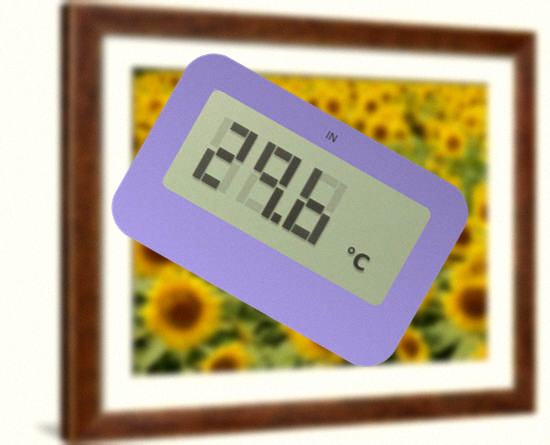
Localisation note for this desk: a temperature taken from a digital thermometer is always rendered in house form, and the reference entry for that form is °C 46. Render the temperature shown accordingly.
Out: °C 29.6
